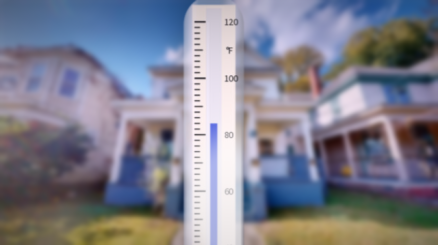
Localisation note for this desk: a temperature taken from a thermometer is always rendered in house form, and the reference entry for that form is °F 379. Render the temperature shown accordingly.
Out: °F 84
